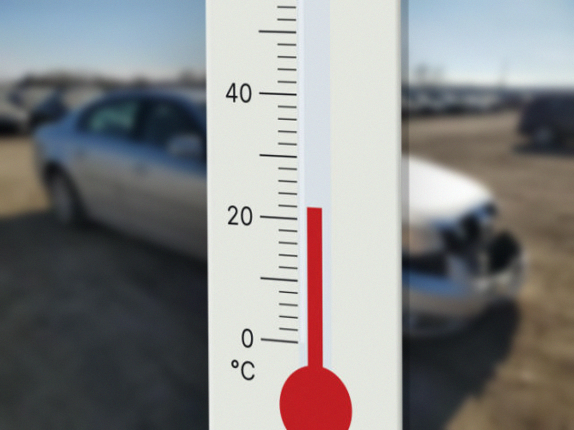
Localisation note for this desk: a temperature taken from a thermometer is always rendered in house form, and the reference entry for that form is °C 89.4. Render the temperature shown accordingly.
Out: °C 22
